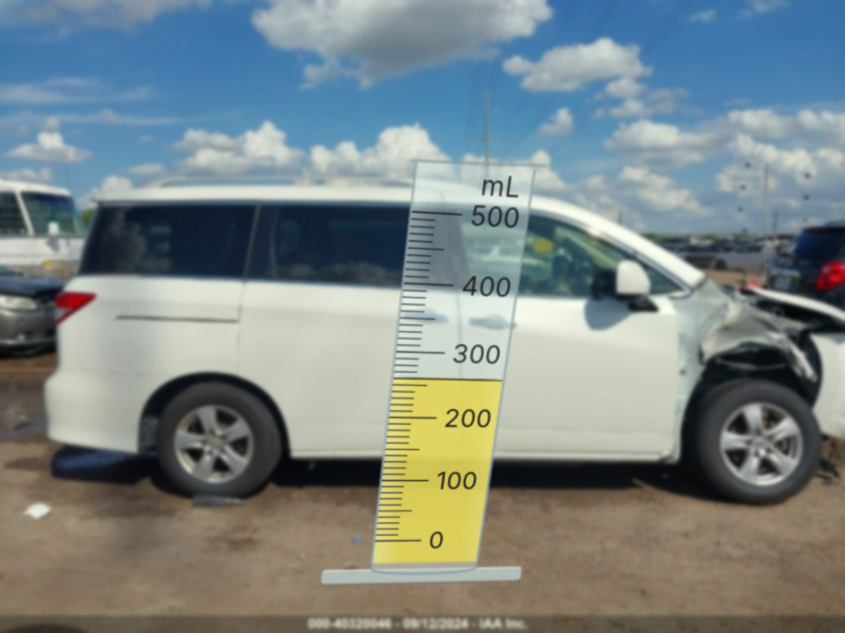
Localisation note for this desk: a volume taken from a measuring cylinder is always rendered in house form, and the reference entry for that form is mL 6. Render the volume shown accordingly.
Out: mL 260
